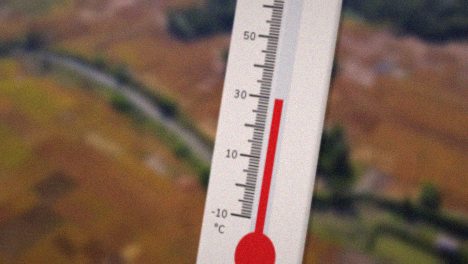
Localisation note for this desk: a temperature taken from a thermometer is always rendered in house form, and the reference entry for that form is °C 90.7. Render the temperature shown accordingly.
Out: °C 30
